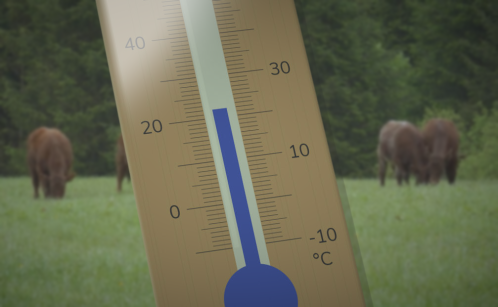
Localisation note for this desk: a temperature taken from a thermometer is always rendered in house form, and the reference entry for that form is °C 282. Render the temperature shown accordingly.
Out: °C 22
